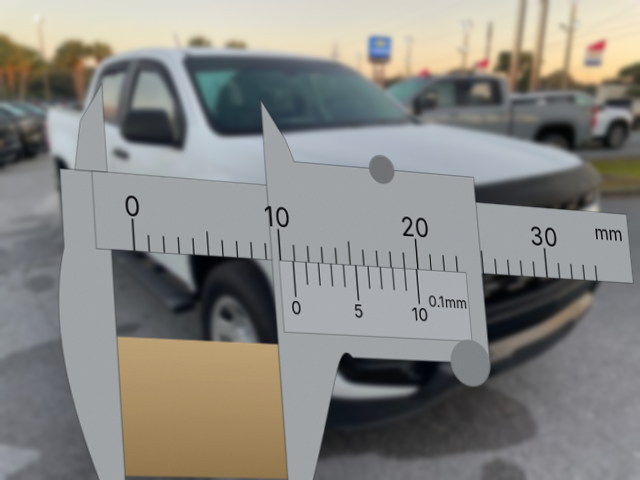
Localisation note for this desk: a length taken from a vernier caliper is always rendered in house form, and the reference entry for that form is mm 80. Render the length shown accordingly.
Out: mm 10.9
